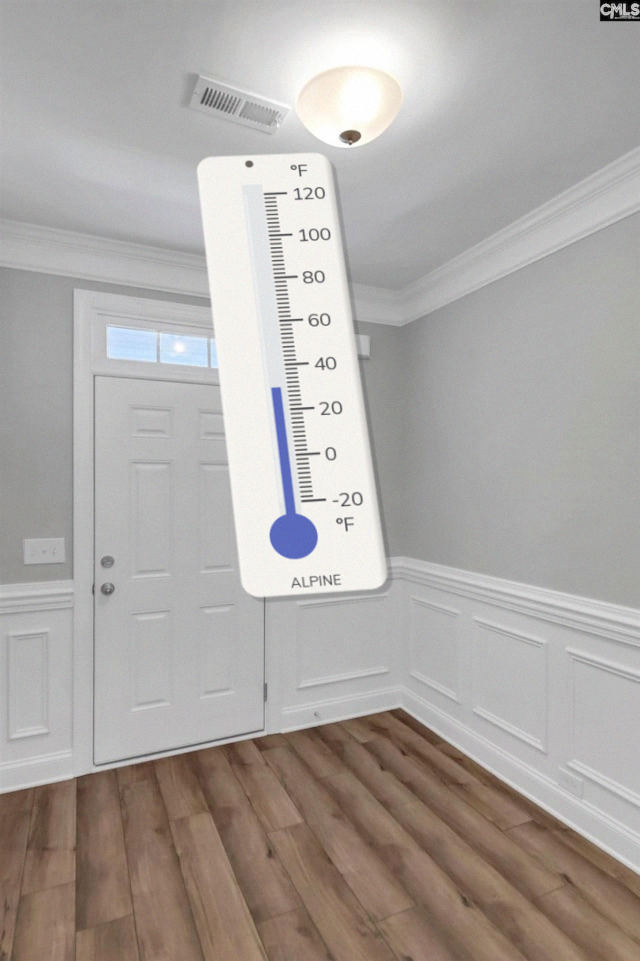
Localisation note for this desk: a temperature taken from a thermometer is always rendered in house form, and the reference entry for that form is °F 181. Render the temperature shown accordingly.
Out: °F 30
